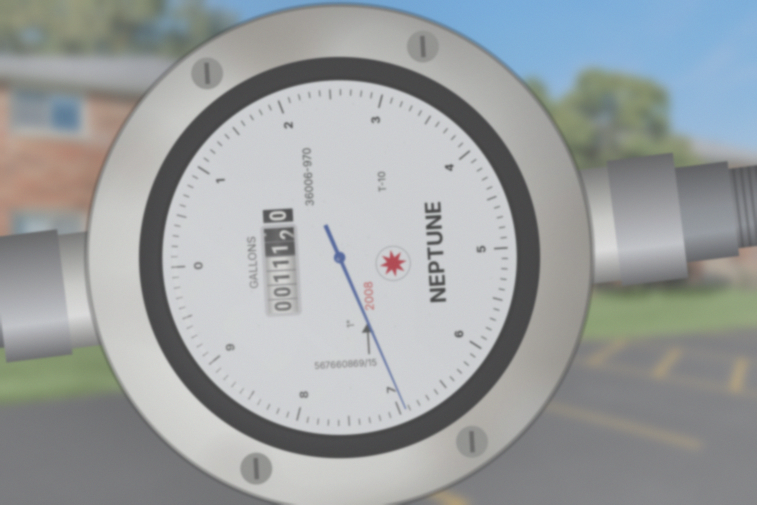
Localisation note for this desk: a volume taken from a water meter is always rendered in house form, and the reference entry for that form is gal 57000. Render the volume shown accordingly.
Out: gal 11116.9
